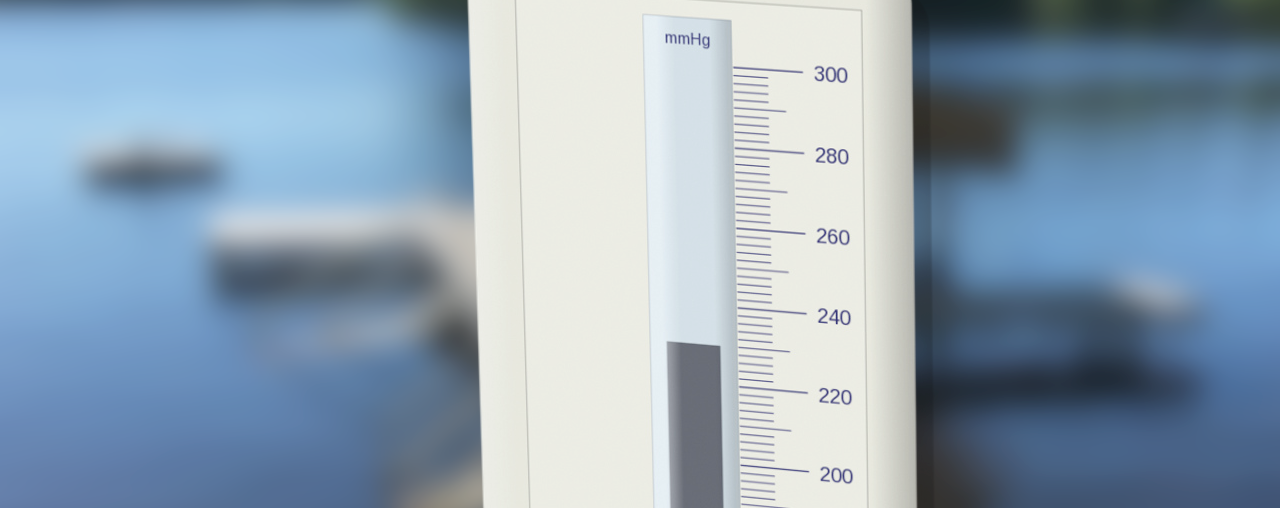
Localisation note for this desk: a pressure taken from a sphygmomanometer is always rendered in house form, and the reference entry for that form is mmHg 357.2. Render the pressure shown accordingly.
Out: mmHg 230
